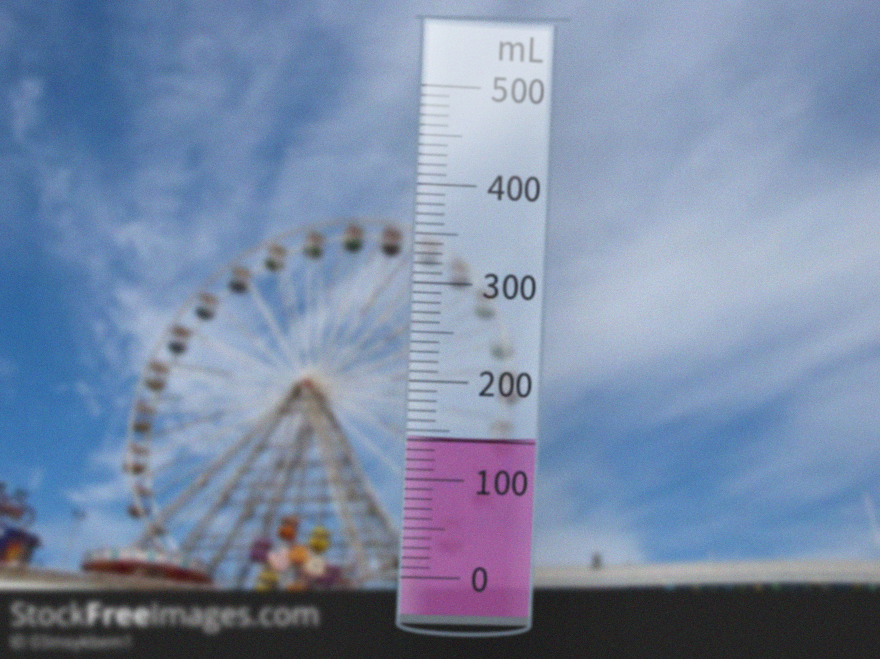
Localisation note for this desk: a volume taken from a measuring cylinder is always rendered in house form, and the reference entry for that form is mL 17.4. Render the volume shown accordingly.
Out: mL 140
